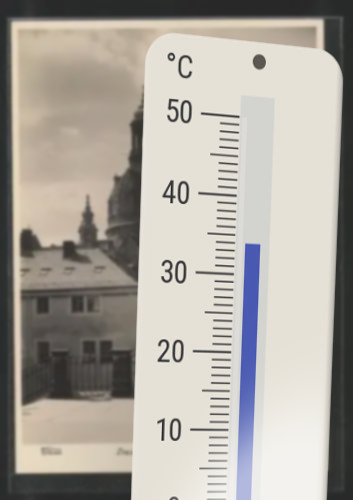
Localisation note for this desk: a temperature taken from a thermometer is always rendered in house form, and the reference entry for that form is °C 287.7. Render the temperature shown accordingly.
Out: °C 34
